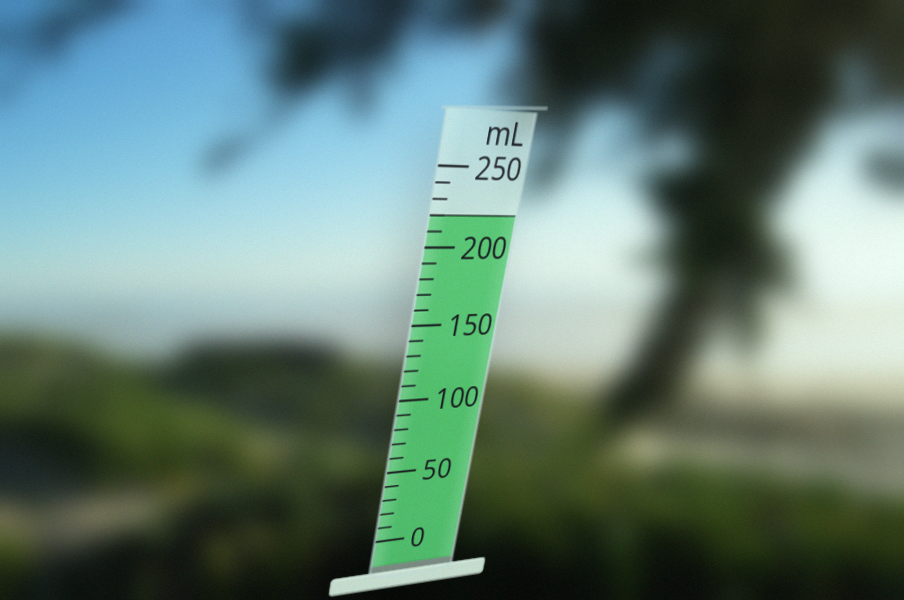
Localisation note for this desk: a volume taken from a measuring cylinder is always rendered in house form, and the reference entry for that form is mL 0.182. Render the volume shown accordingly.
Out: mL 220
